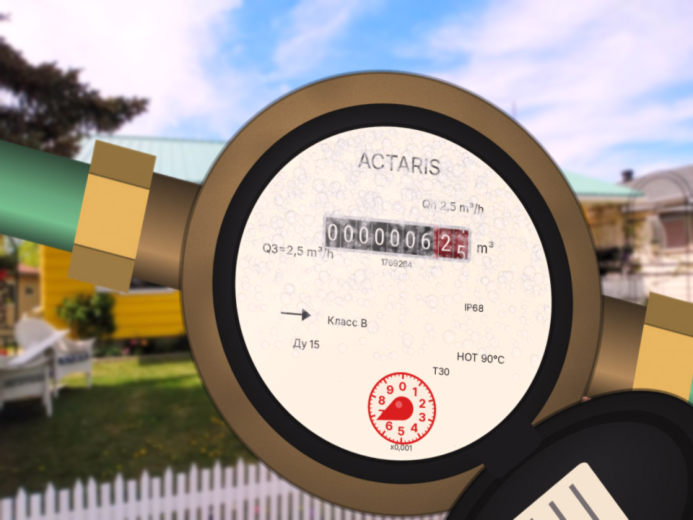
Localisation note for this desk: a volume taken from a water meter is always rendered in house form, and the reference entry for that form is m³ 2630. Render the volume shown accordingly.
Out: m³ 6.246
